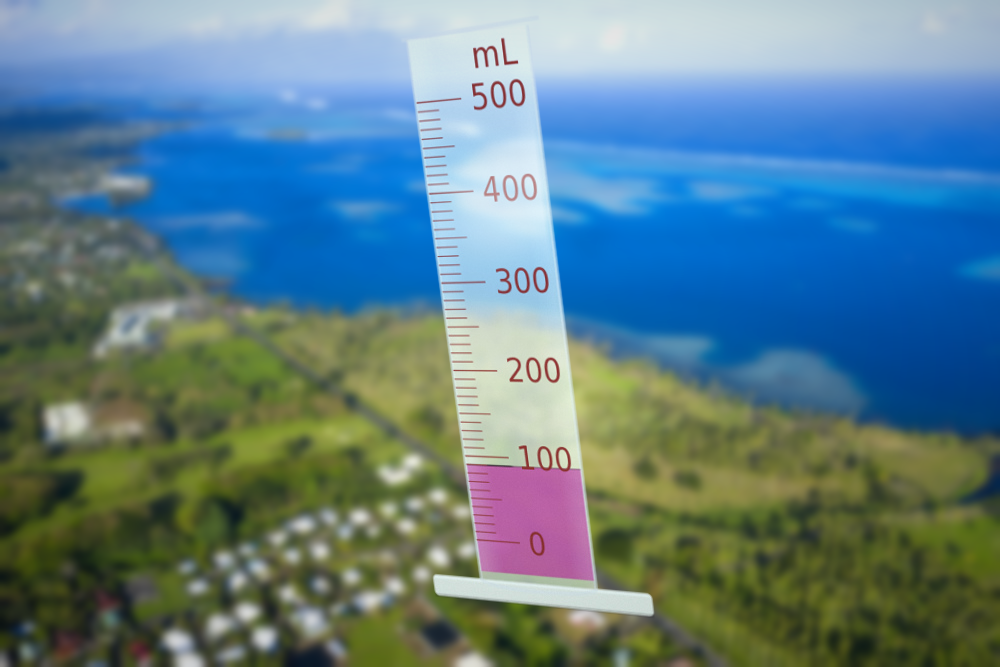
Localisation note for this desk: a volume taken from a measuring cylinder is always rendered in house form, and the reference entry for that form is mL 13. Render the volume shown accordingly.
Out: mL 90
